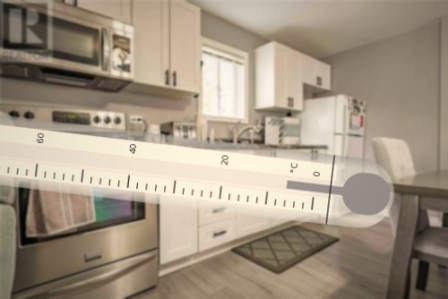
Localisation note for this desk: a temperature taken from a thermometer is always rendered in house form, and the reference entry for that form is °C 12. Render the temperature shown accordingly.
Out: °C 6
